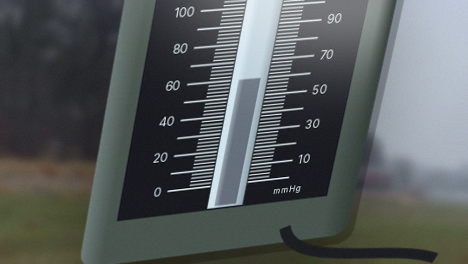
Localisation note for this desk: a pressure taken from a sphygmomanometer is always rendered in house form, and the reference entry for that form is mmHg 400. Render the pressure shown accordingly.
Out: mmHg 60
